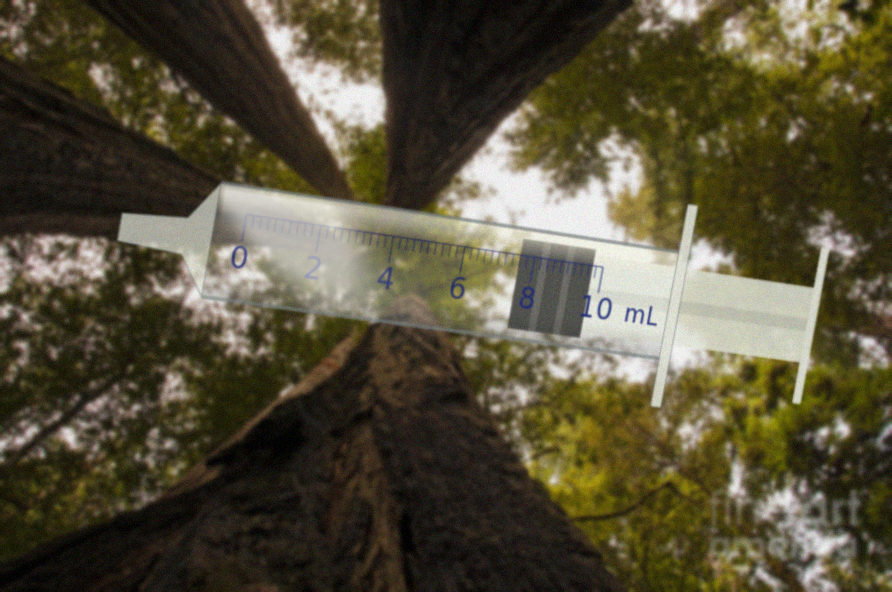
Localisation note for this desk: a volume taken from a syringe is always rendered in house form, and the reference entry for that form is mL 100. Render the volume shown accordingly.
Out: mL 7.6
